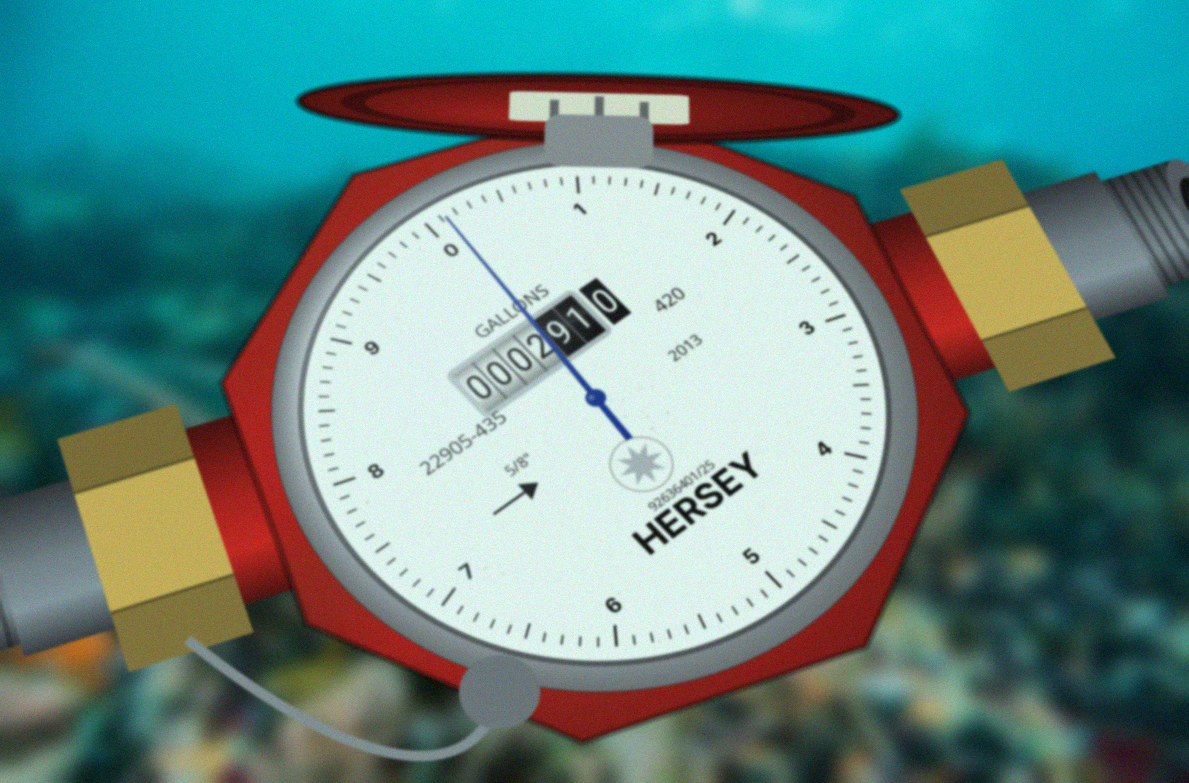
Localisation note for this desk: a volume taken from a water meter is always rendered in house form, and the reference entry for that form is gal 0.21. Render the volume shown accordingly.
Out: gal 2910.1
